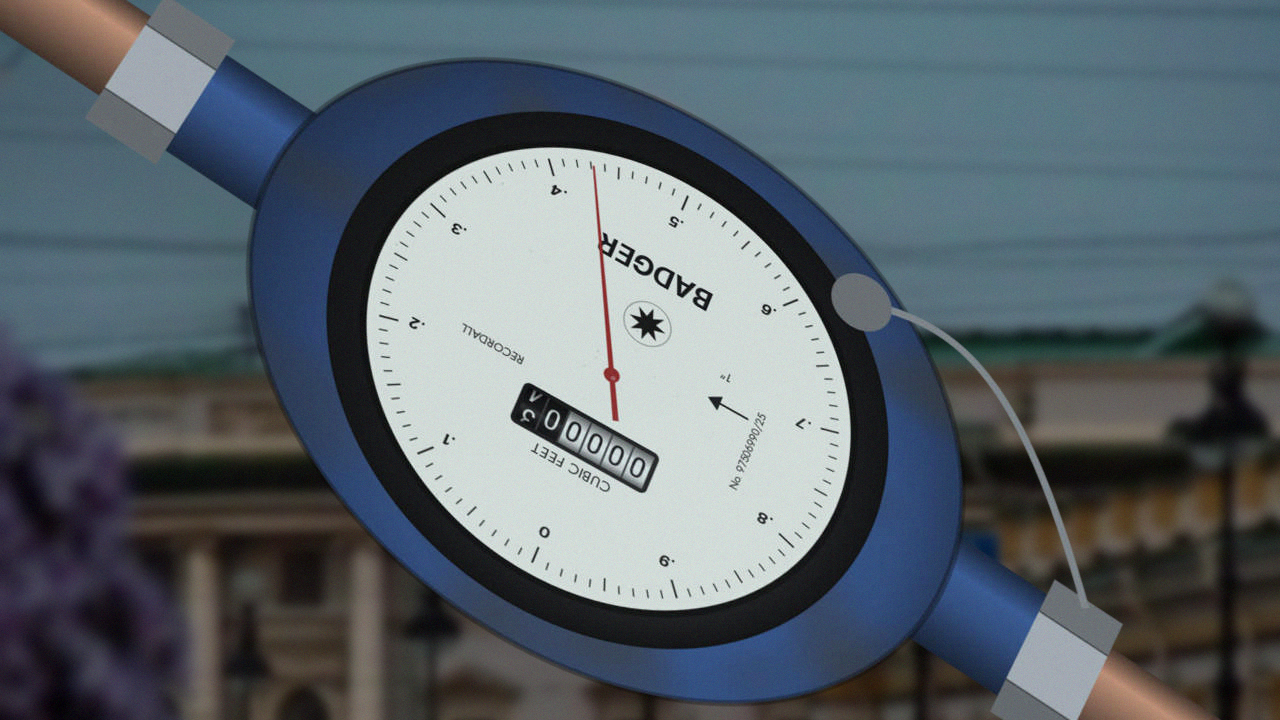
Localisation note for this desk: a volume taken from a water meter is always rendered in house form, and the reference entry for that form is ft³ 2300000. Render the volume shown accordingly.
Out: ft³ 3.43
